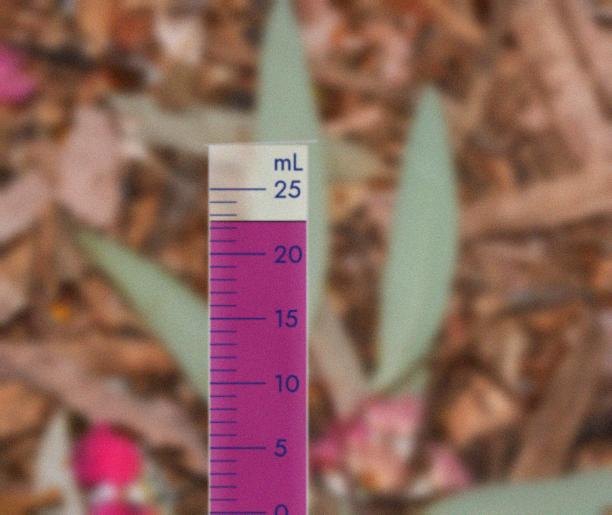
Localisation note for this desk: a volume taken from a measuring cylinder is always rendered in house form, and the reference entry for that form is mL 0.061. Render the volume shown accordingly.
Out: mL 22.5
